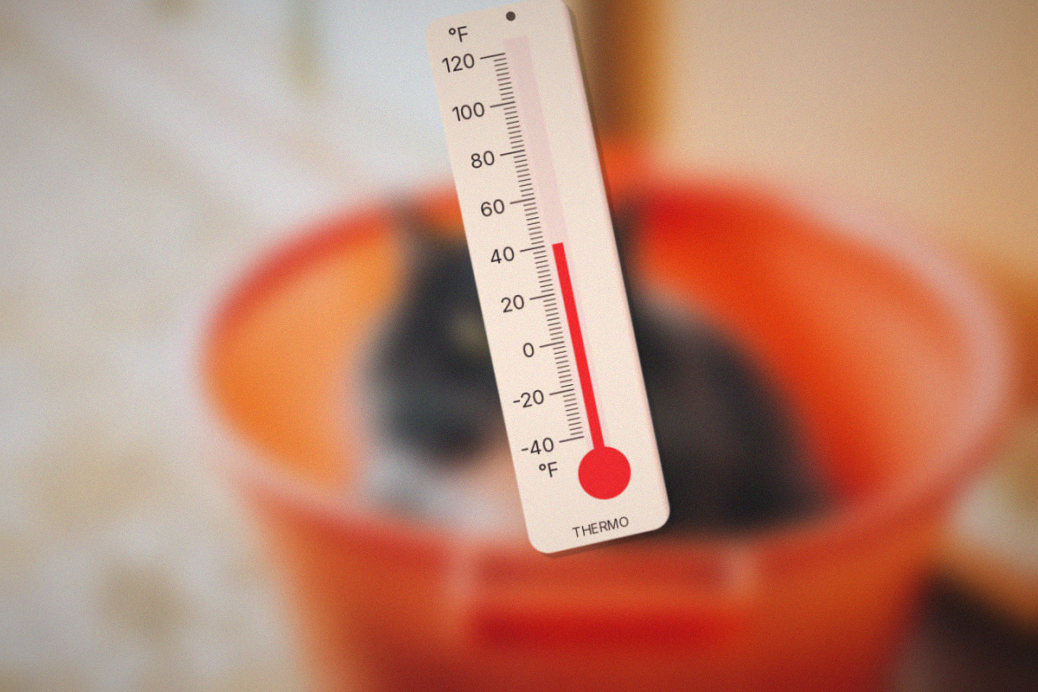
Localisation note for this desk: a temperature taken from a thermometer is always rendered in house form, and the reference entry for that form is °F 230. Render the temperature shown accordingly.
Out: °F 40
